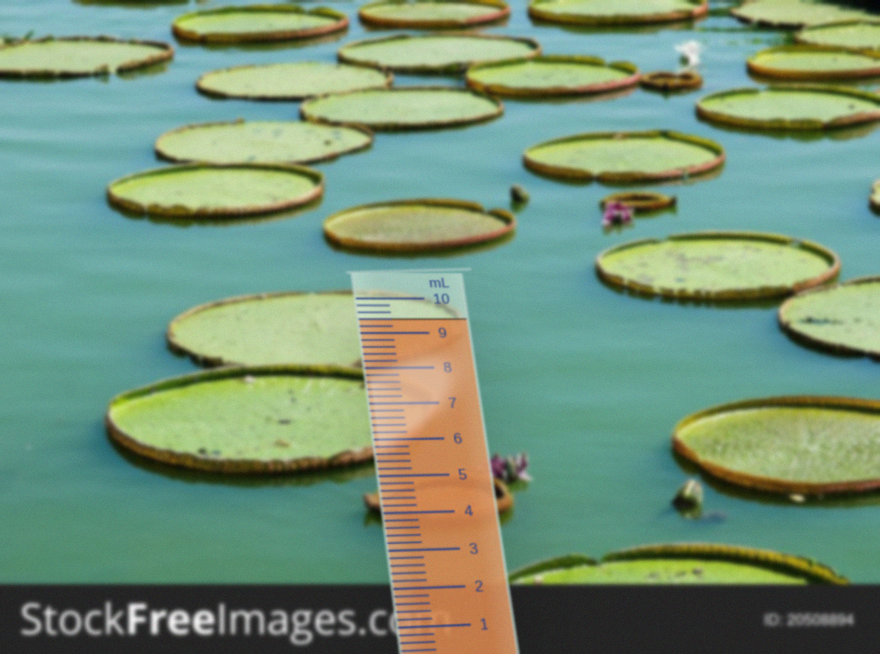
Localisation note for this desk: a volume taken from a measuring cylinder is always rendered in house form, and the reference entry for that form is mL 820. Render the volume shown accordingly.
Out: mL 9.4
